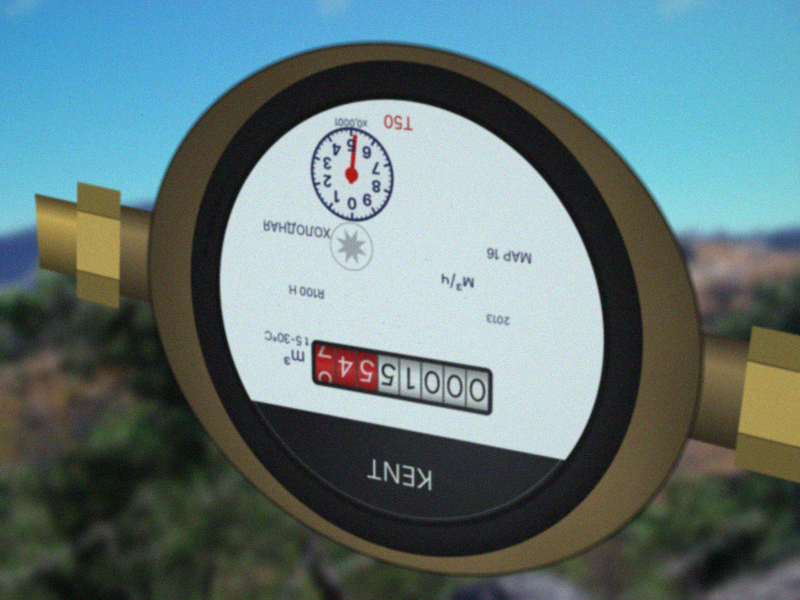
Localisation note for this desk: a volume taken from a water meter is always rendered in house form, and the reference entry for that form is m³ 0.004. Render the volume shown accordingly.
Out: m³ 15.5465
